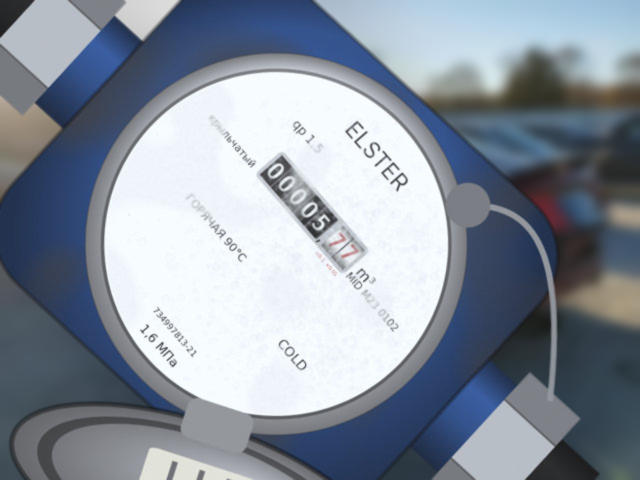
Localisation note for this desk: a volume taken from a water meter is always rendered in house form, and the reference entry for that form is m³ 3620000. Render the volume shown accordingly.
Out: m³ 5.77
